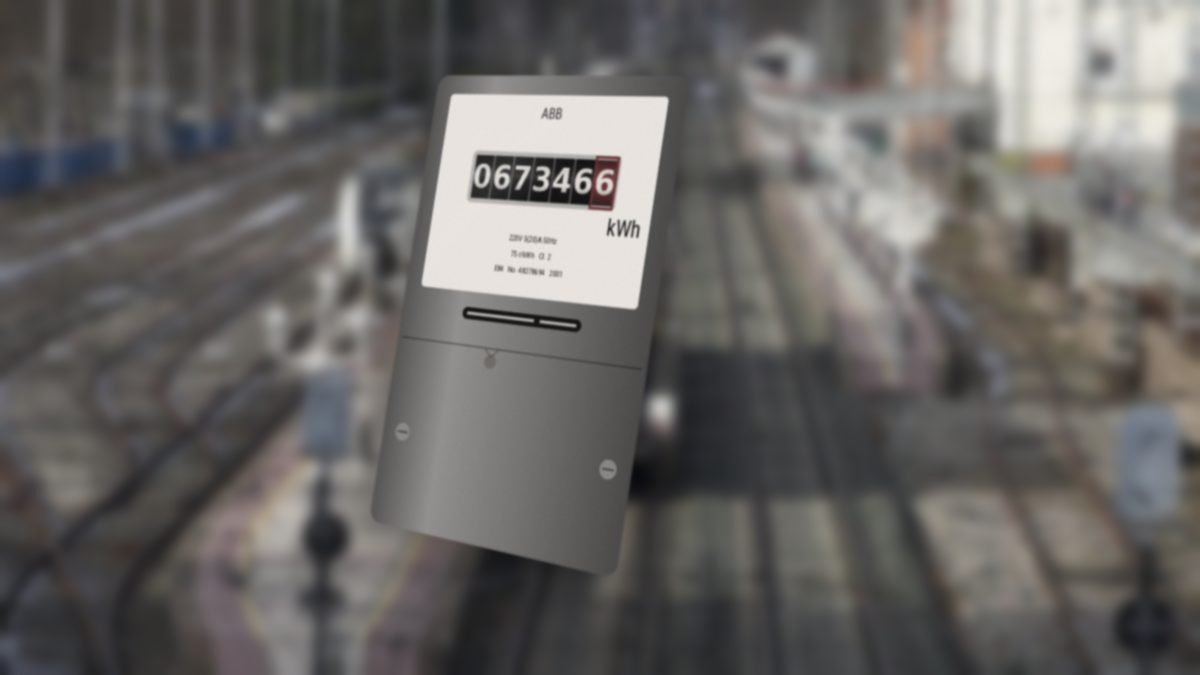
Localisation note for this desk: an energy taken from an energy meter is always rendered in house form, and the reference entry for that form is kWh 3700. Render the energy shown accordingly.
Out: kWh 67346.6
